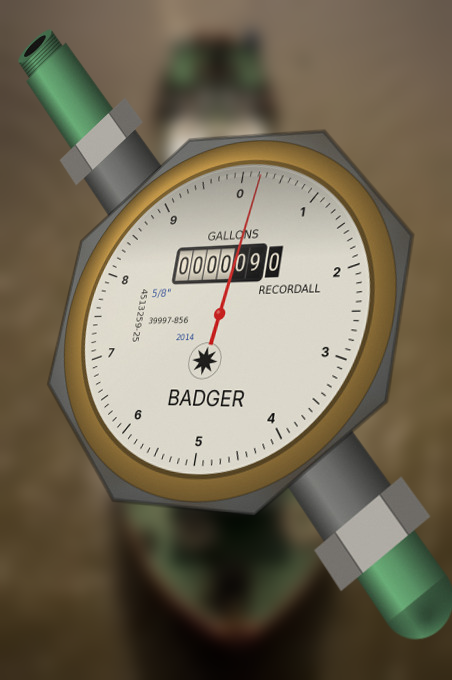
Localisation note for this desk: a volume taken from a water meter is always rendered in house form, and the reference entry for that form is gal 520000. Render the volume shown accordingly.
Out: gal 90.2
